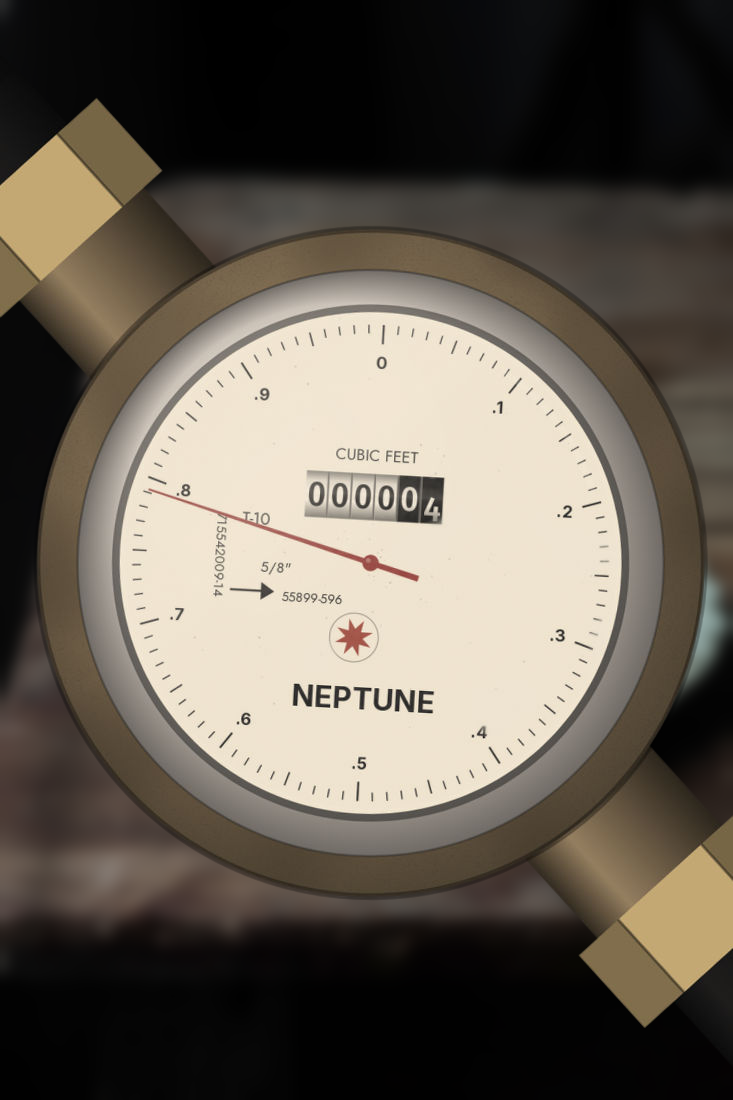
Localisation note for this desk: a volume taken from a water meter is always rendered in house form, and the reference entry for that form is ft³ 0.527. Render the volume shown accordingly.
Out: ft³ 3.79
